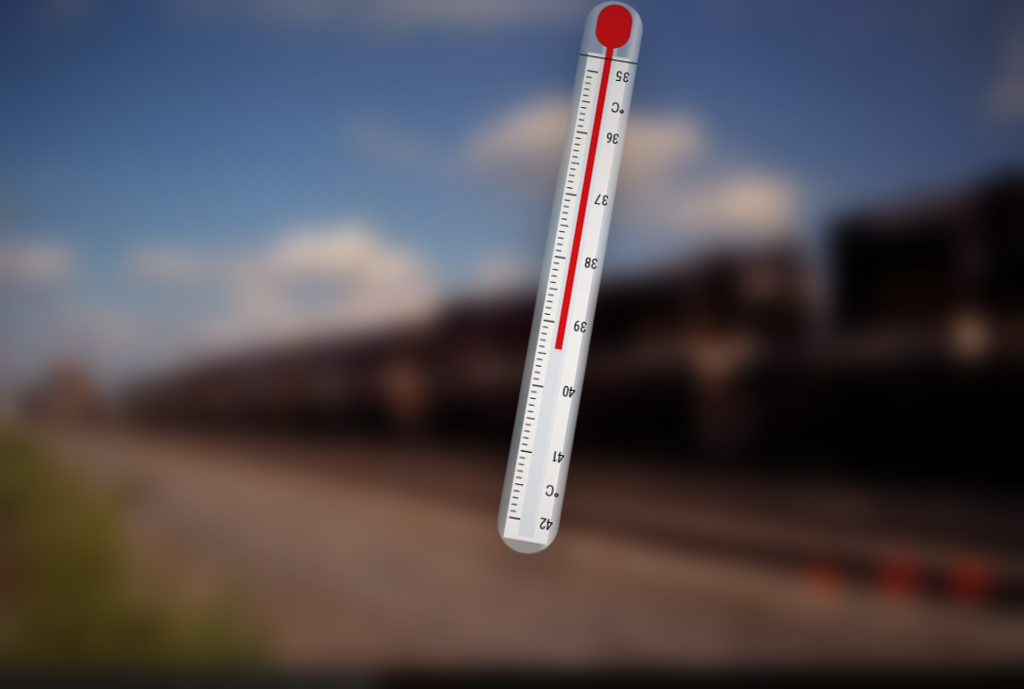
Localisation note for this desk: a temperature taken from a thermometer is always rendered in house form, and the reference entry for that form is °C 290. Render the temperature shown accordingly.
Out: °C 39.4
